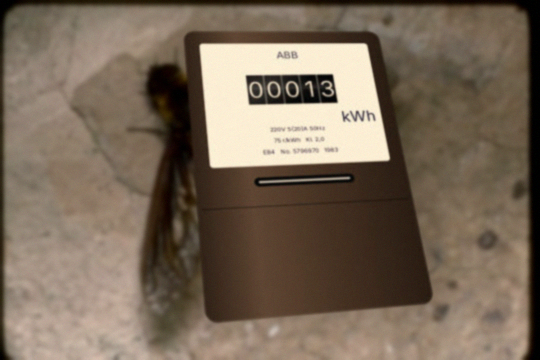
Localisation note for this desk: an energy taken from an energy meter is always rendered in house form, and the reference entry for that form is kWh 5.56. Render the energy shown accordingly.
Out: kWh 13
